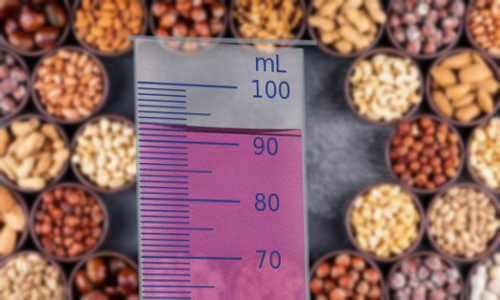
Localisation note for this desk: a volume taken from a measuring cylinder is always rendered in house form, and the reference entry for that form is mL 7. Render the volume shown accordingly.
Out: mL 92
